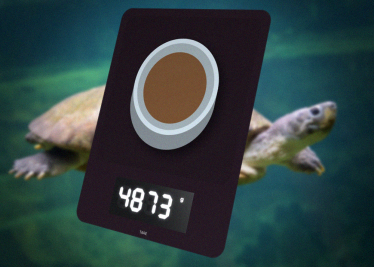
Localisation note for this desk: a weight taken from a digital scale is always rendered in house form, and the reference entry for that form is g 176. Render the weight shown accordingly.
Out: g 4873
